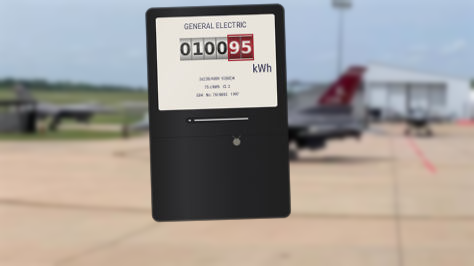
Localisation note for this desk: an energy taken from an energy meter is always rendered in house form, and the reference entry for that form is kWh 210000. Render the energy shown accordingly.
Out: kWh 100.95
